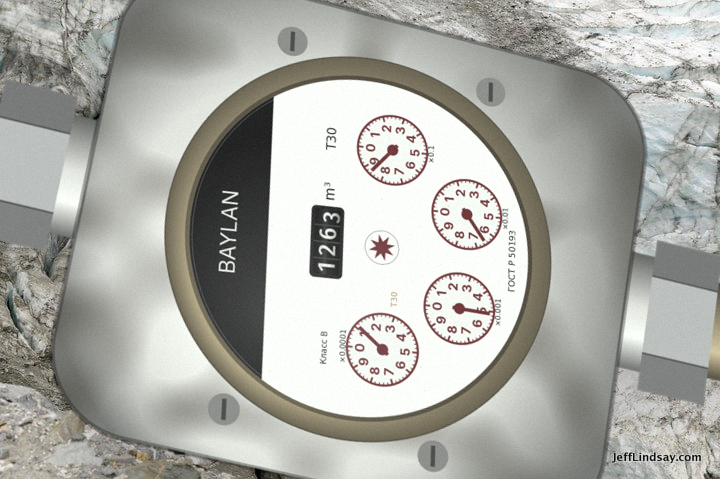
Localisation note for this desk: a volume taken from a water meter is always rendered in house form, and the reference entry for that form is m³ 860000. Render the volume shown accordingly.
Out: m³ 1262.8651
